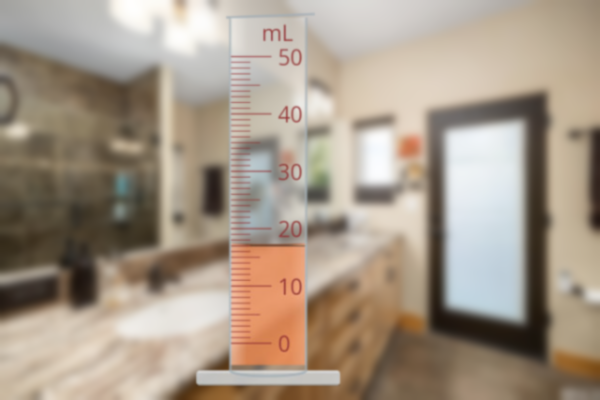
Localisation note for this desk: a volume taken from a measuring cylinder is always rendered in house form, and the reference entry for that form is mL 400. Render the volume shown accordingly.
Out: mL 17
